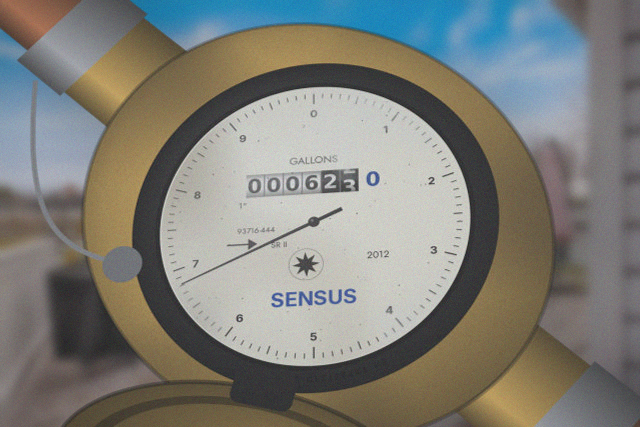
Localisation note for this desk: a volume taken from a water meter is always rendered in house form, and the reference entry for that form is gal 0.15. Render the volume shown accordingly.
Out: gal 6226.8
